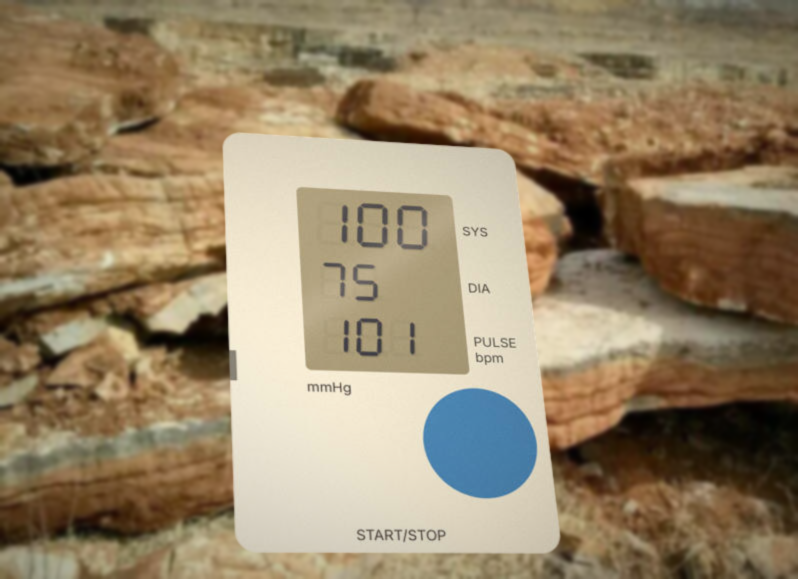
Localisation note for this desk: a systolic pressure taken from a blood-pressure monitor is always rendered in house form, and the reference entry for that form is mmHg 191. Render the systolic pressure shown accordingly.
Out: mmHg 100
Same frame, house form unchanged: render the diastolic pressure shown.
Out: mmHg 75
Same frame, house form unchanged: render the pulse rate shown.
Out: bpm 101
